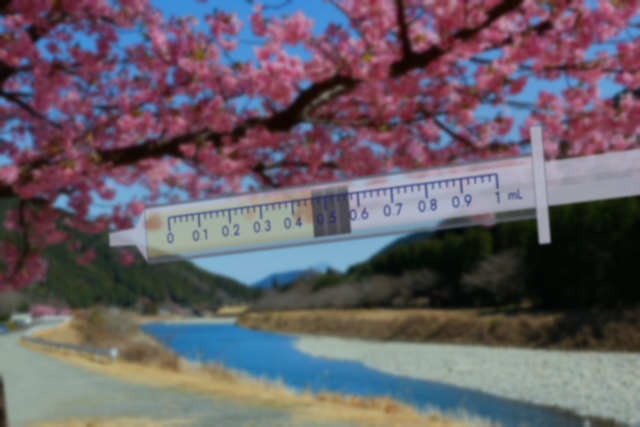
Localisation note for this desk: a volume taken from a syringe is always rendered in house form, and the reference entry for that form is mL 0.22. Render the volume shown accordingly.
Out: mL 0.46
